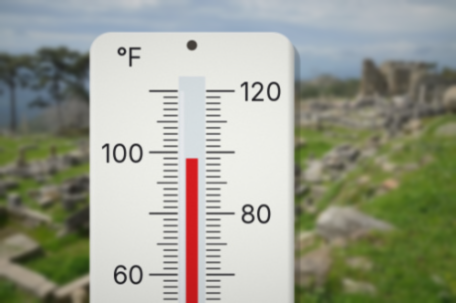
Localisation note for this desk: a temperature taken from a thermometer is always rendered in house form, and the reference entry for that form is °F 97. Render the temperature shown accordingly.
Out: °F 98
